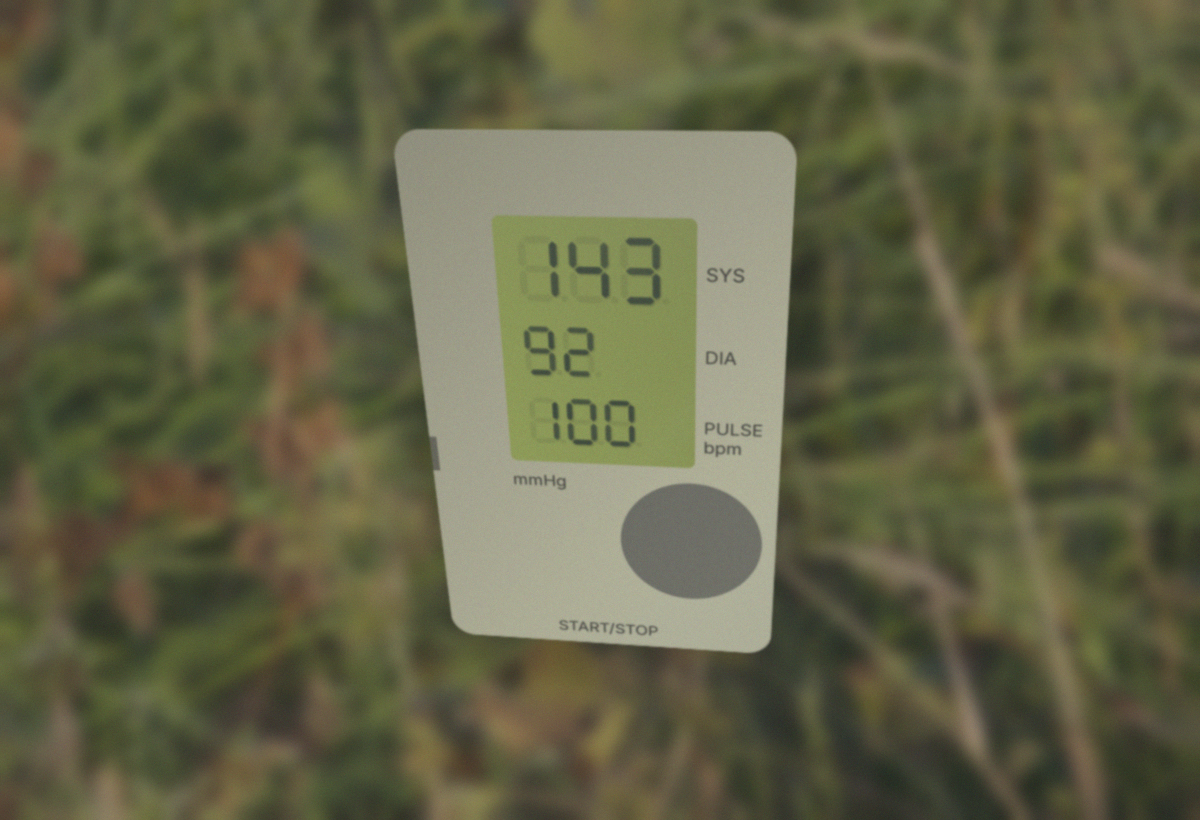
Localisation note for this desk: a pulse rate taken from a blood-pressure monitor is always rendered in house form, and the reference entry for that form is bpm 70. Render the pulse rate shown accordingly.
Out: bpm 100
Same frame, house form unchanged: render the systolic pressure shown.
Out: mmHg 143
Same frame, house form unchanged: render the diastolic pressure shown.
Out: mmHg 92
